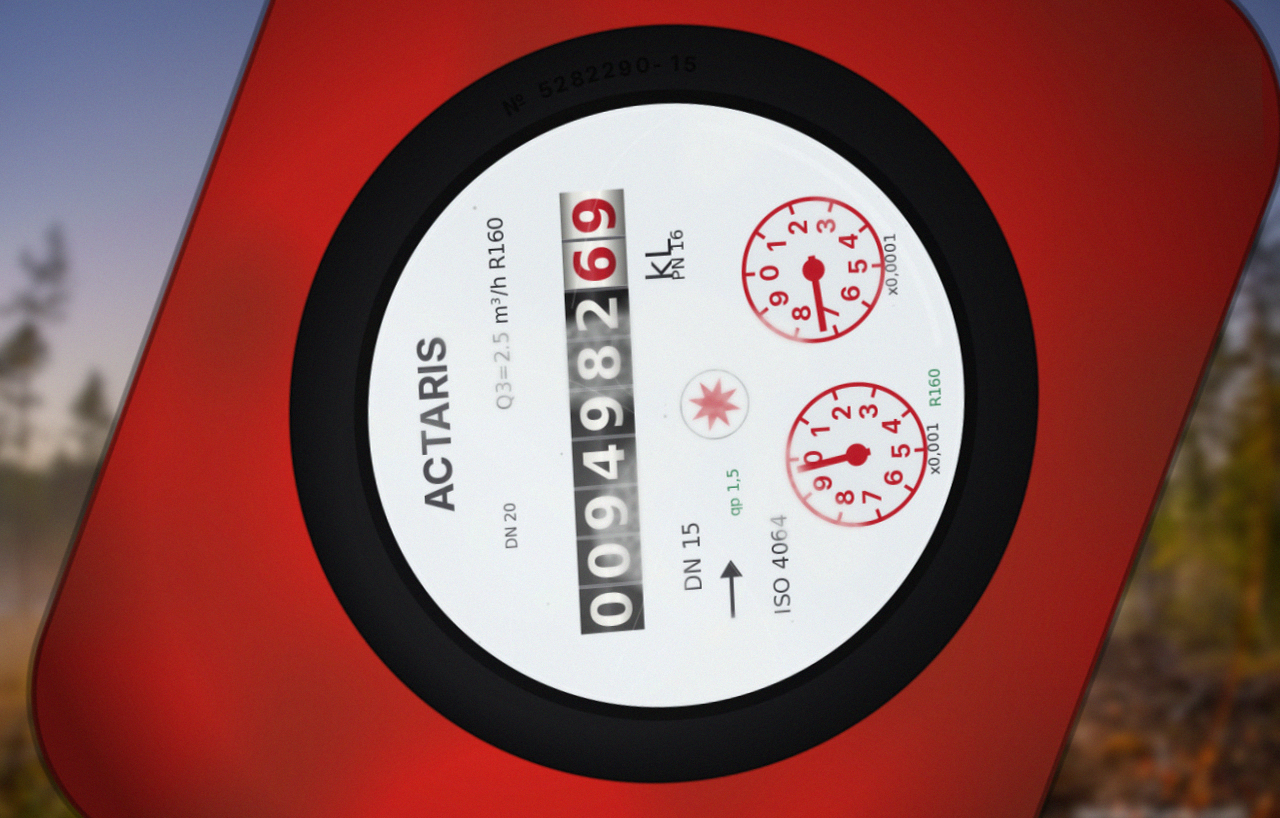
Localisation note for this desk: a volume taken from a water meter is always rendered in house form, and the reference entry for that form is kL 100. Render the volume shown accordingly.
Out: kL 94982.6897
